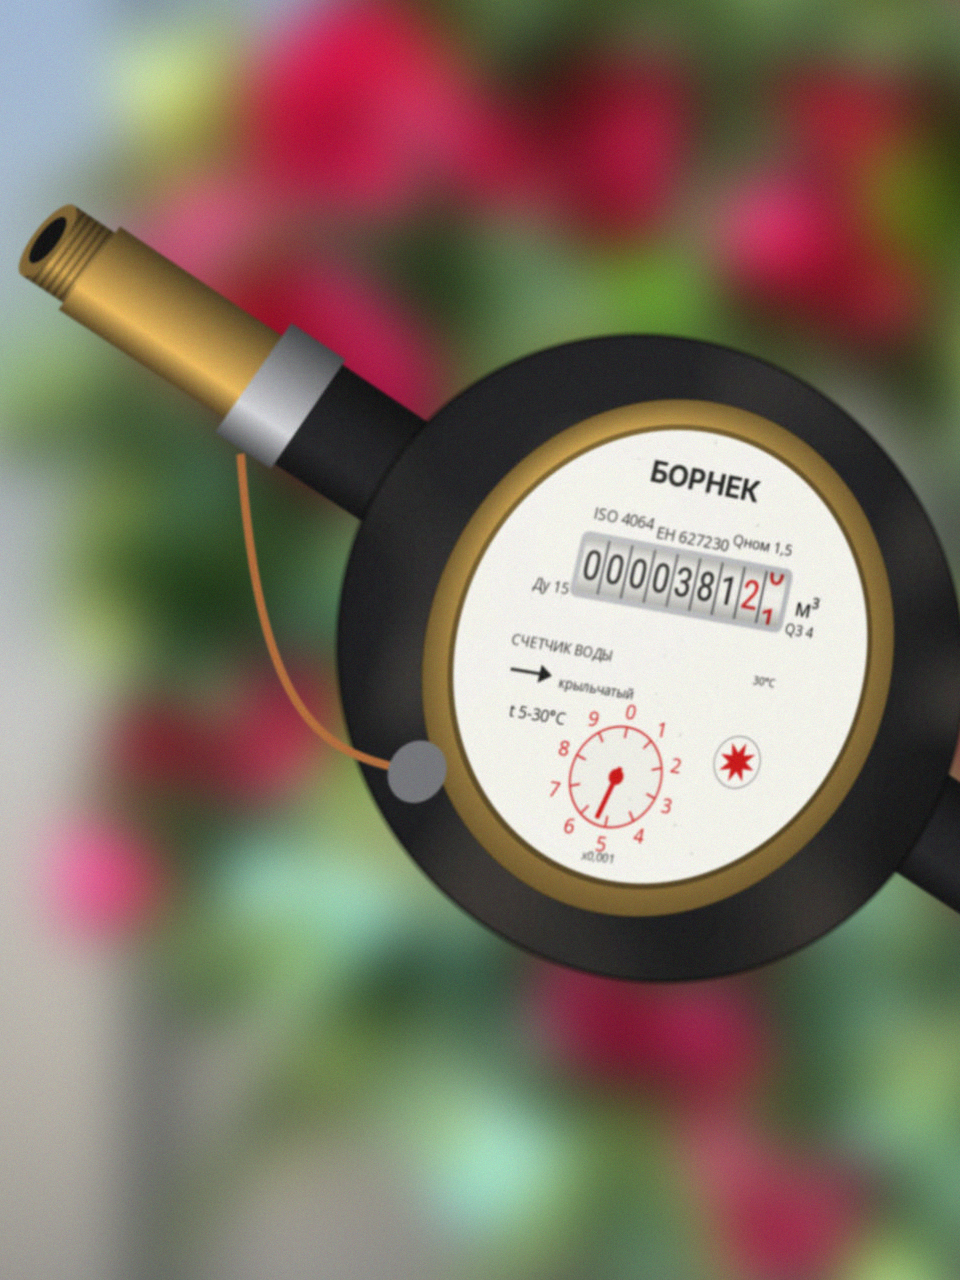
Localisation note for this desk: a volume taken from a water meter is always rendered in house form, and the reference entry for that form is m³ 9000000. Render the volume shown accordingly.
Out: m³ 381.205
